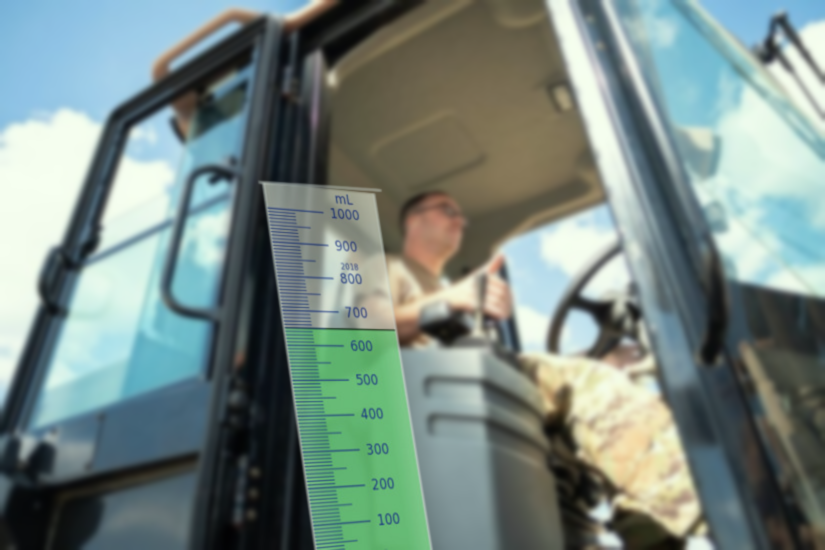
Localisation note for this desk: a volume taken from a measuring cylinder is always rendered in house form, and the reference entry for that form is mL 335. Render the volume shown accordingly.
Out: mL 650
